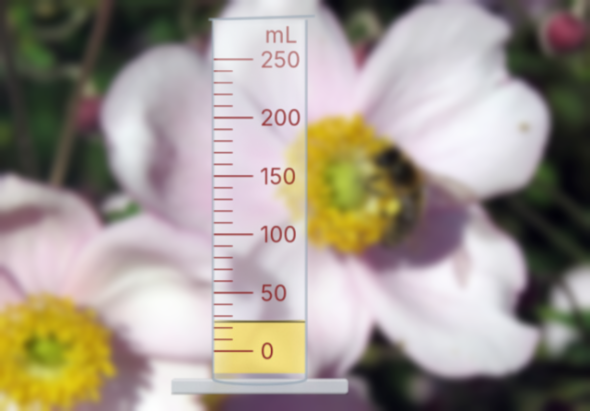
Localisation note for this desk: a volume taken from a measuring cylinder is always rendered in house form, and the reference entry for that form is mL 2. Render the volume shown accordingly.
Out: mL 25
